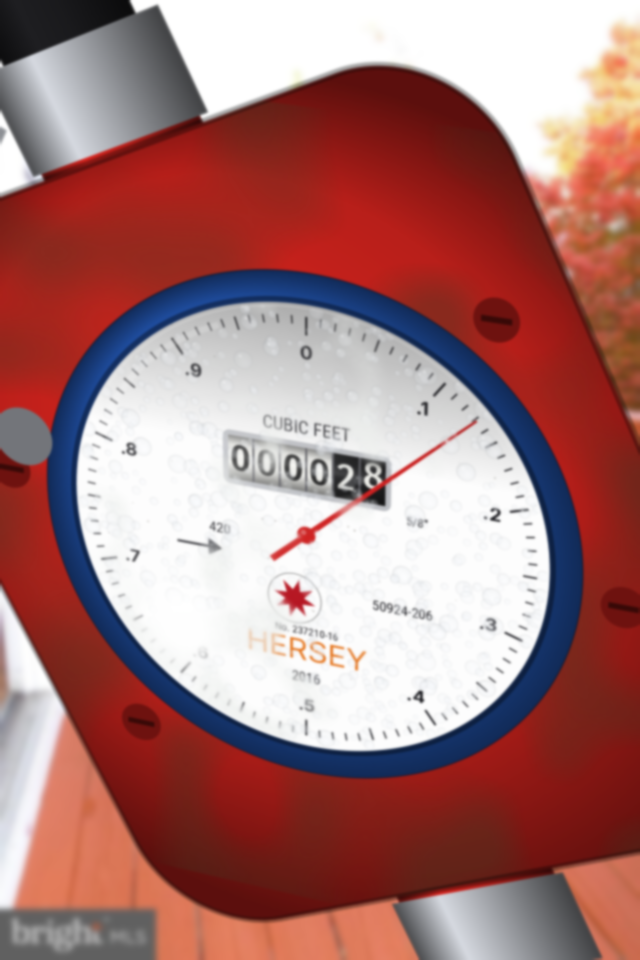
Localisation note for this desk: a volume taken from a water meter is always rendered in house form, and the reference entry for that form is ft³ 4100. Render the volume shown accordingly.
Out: ft³ 28.13
